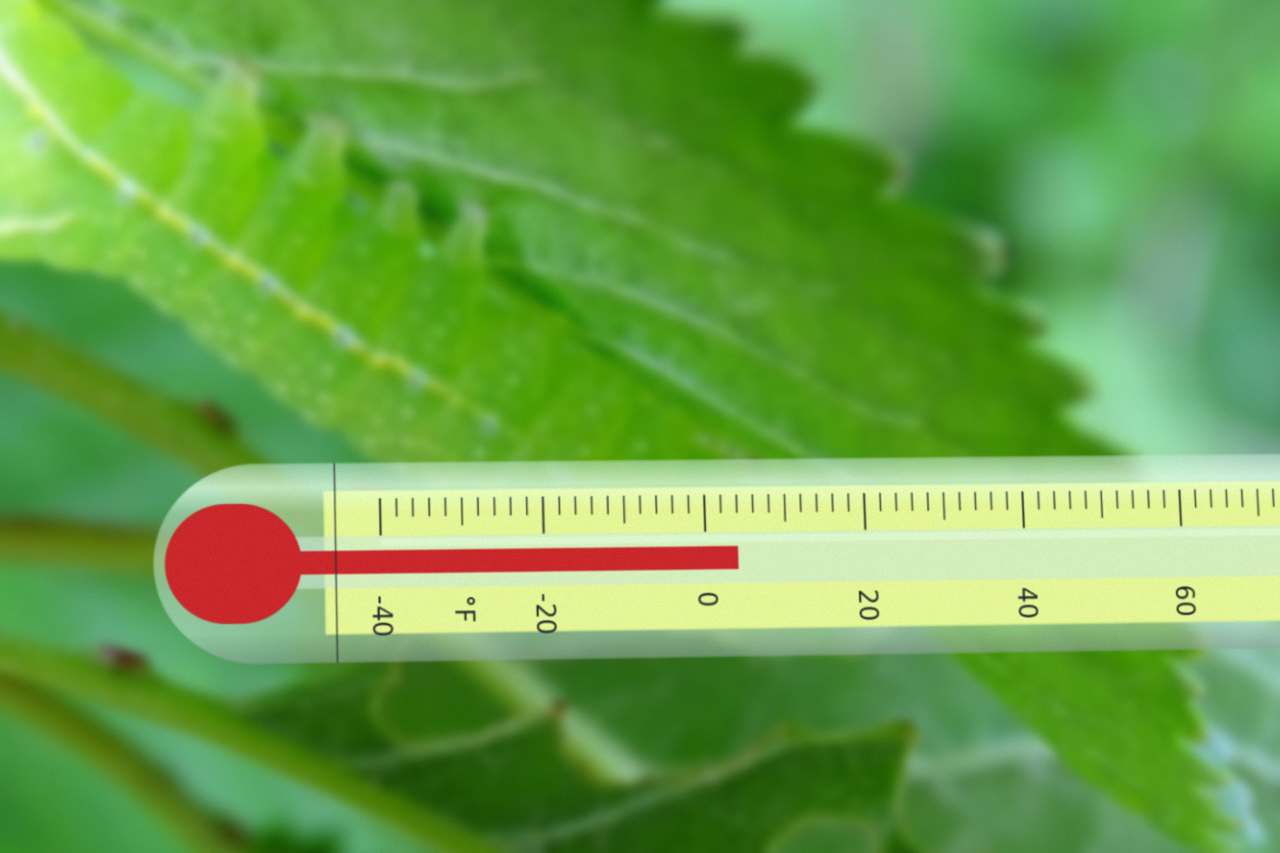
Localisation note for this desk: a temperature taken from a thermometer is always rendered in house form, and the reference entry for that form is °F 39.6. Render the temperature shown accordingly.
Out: °F 4
